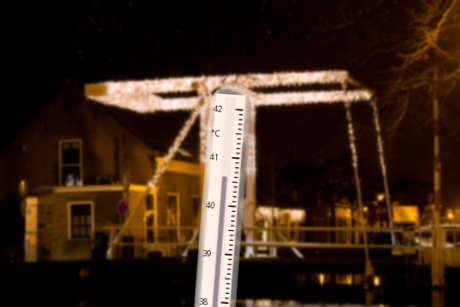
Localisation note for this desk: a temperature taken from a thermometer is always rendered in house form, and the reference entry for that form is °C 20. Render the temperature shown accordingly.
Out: °C 40.6
